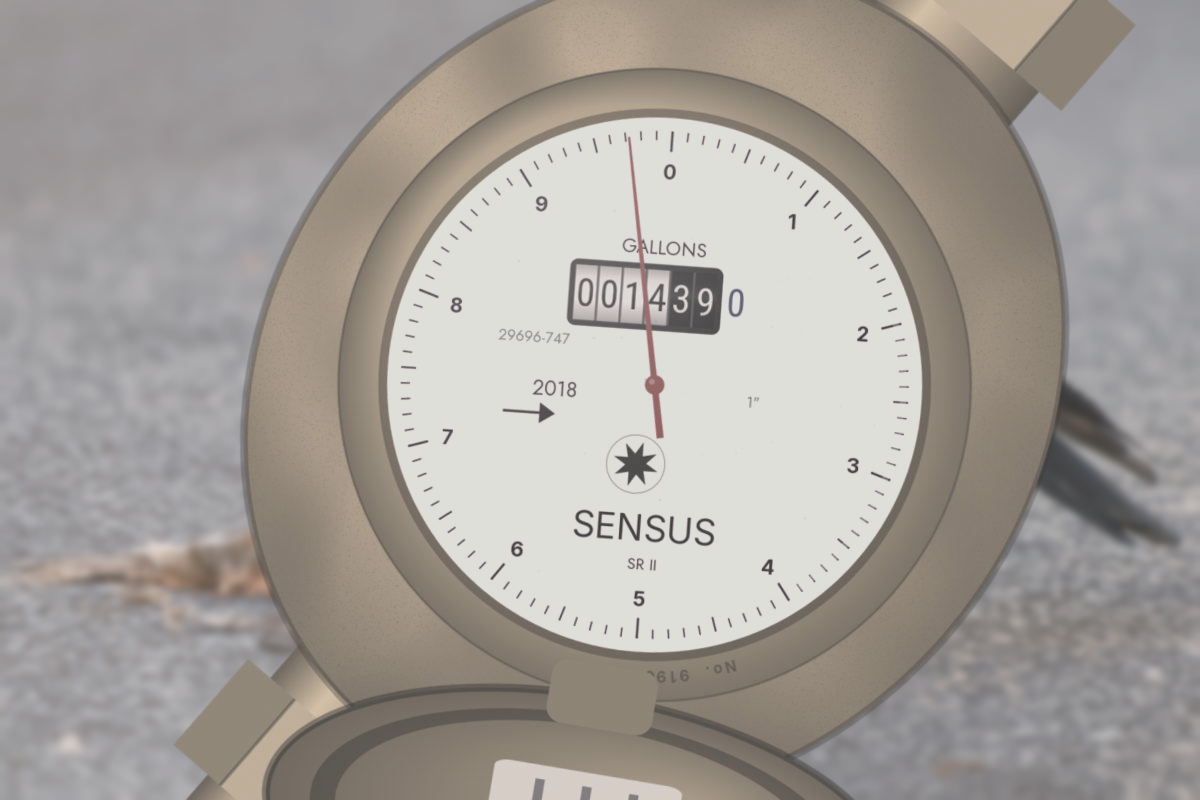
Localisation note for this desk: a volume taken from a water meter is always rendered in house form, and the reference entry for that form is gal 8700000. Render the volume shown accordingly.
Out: gal 14389.7
